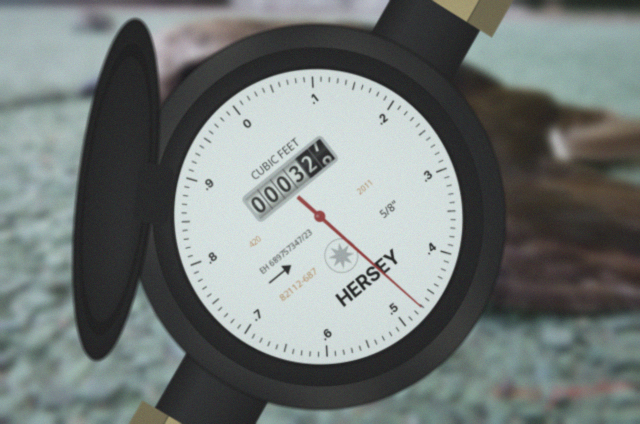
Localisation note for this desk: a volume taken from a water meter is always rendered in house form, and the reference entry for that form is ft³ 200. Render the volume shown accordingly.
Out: ft³ 327.47
